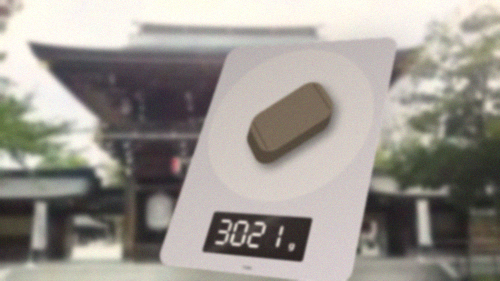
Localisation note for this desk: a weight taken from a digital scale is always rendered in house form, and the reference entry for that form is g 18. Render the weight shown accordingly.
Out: g 3021
